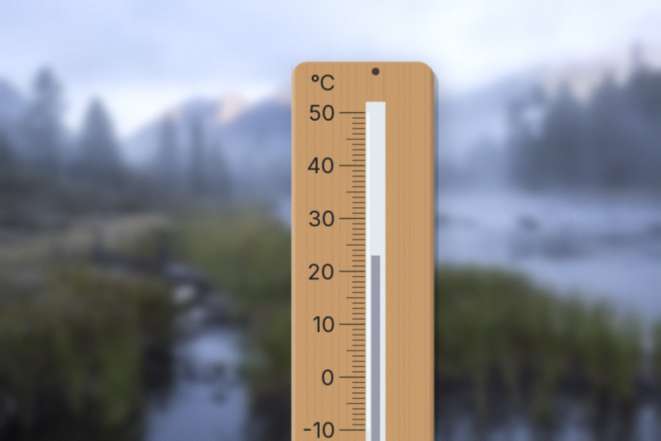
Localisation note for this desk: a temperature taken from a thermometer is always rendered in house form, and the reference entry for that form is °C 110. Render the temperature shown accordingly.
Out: °C 23
